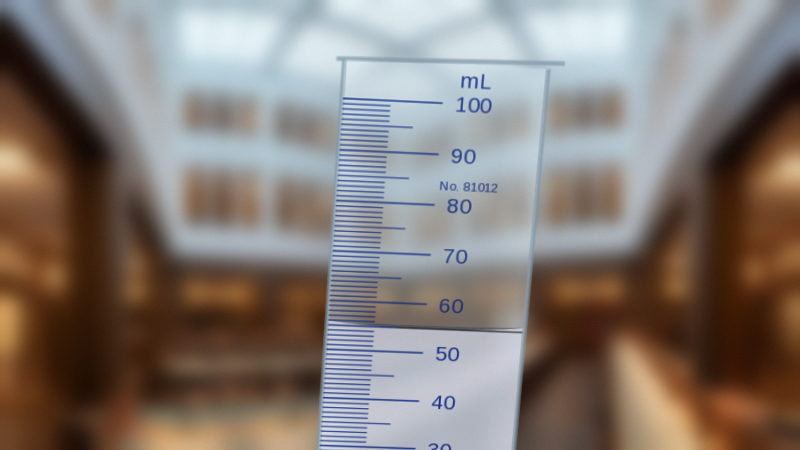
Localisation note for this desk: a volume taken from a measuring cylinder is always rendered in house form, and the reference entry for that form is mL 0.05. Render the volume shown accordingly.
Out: mL 55
